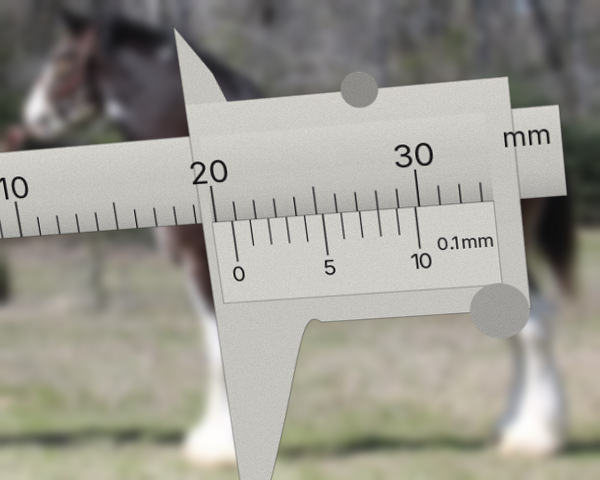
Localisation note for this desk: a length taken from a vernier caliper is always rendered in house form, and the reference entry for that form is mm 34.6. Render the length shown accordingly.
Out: mm 20.8
